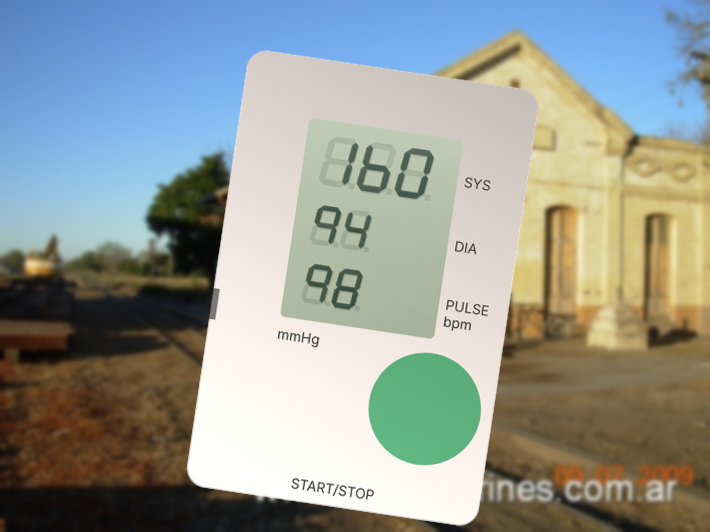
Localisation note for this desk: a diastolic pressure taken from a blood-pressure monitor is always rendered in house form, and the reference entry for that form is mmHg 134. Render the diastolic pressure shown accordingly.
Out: mmHg 94
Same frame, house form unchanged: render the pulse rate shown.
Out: bpm 98
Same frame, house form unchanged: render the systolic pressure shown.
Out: mmHg 160
